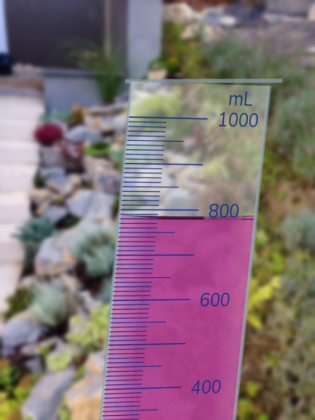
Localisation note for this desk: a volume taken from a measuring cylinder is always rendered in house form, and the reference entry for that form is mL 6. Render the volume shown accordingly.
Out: mL 780
